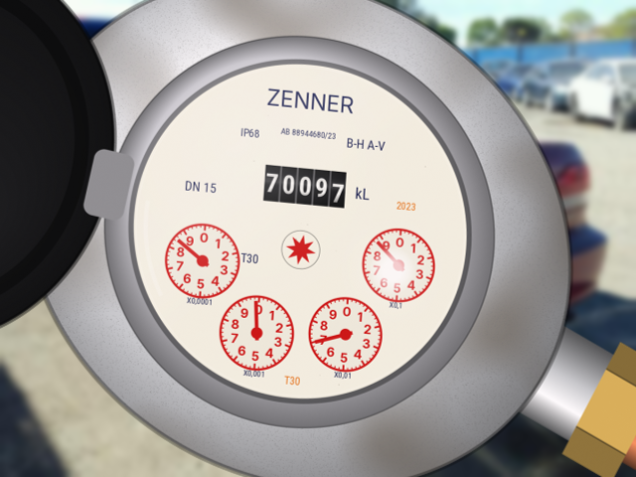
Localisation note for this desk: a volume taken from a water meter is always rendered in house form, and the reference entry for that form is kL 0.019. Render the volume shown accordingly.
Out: kL 70096.8698
